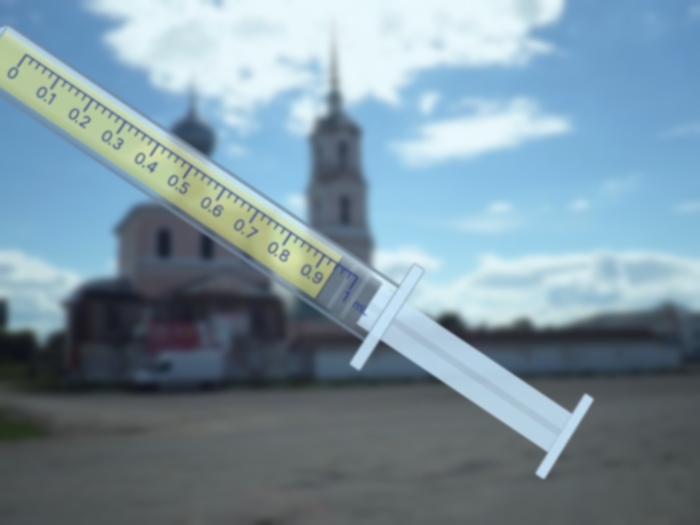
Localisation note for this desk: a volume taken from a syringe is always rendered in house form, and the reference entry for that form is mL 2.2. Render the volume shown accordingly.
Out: mL 0.94
